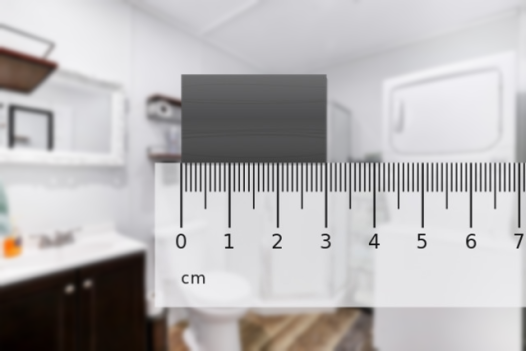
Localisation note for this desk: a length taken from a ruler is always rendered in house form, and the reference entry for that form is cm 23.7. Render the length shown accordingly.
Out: cm 3
